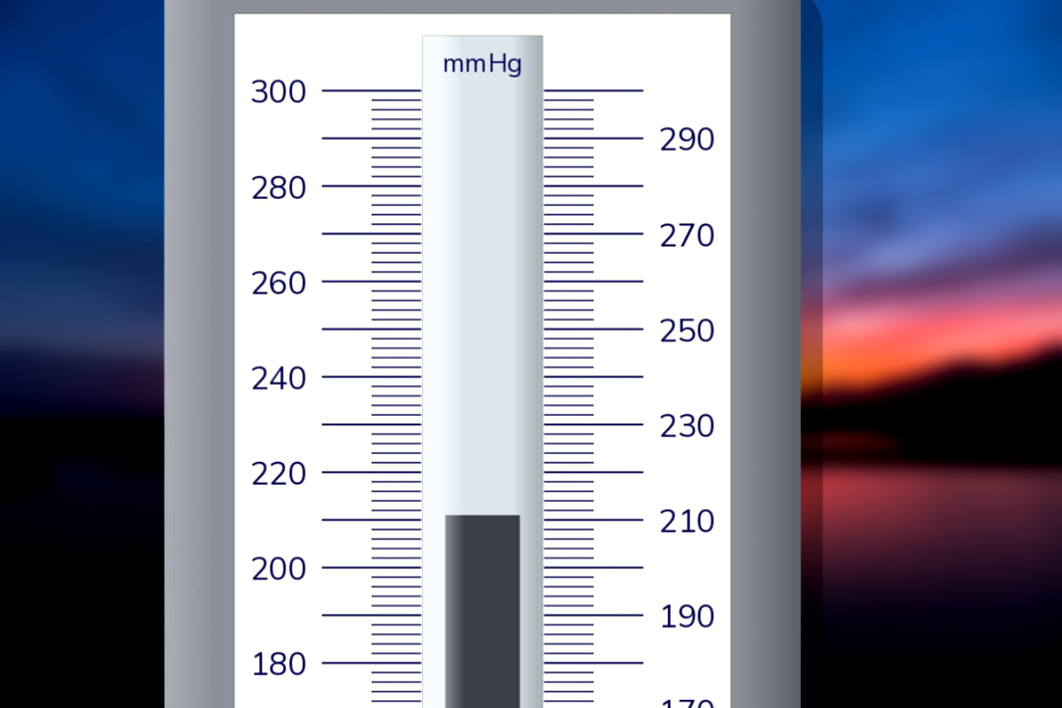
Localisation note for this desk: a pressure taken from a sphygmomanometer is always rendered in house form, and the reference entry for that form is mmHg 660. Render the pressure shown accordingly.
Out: mmHg 211
